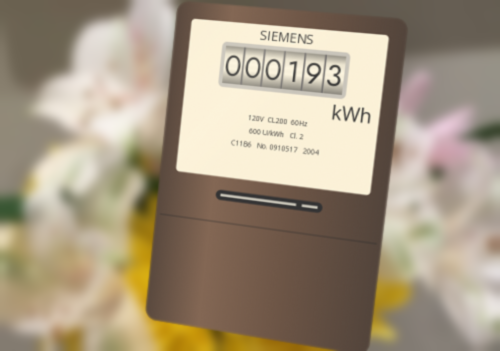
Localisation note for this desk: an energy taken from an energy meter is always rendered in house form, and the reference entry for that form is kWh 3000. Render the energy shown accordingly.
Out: kWh 193
